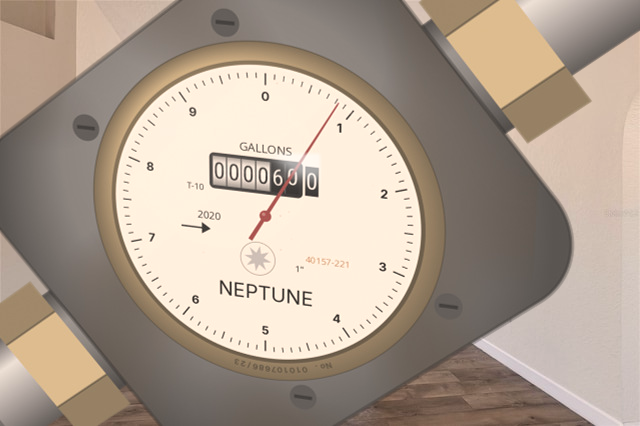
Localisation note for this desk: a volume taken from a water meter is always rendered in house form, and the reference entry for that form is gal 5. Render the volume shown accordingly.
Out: gal 600.8
